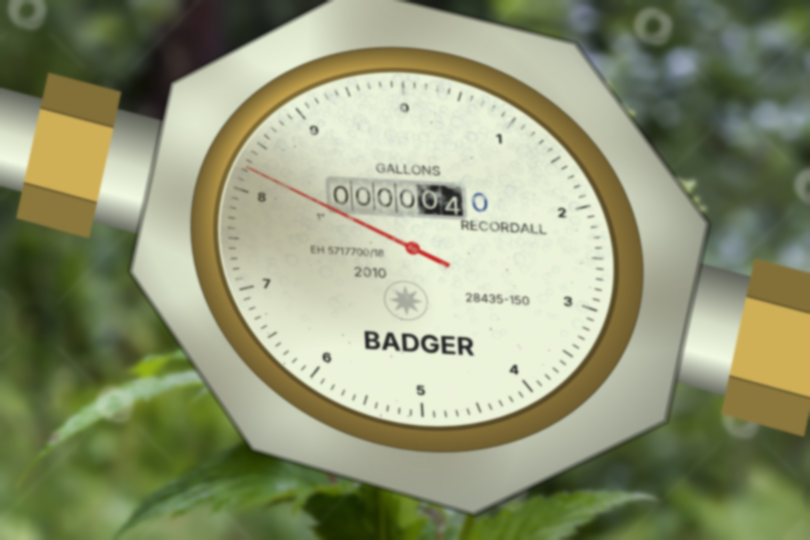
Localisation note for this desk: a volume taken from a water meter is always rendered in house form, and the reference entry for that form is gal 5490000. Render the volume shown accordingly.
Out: gal 38.2
